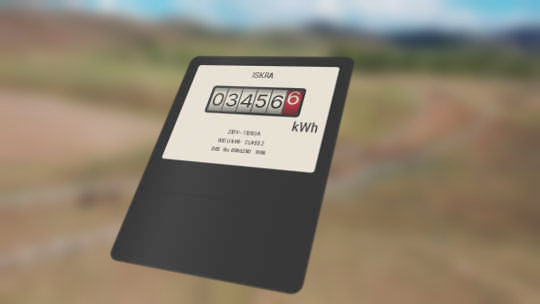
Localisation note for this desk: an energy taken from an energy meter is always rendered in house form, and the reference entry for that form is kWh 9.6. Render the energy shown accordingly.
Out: kWh 3456.6
